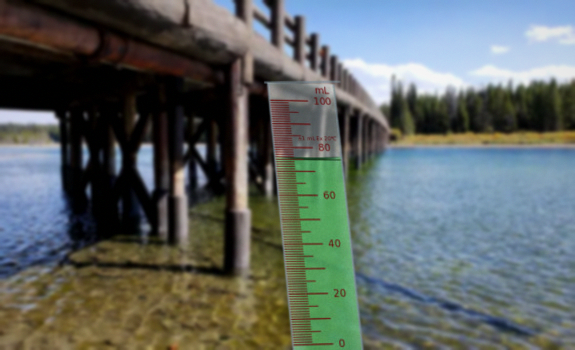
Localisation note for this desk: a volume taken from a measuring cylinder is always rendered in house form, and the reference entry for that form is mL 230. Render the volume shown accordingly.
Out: mL 75
